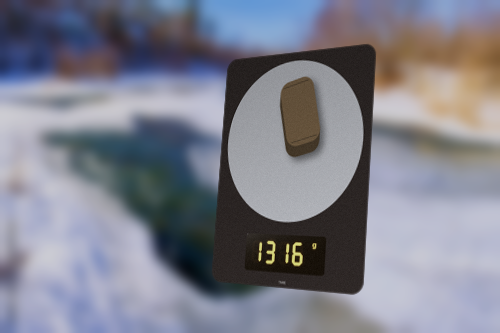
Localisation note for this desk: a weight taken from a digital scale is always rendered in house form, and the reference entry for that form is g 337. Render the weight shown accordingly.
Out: g 1316
